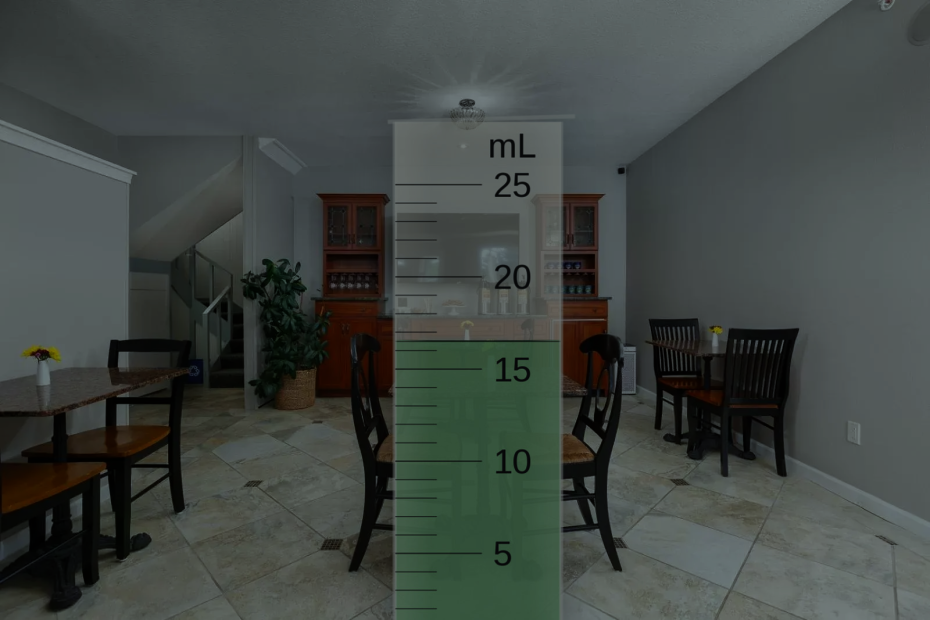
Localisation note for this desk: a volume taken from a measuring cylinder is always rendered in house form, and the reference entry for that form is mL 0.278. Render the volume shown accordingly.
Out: mL 16.5
